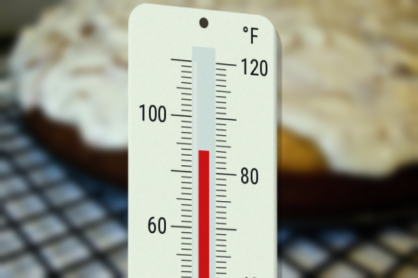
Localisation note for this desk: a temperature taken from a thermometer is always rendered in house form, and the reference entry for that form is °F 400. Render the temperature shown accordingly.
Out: °F 88
